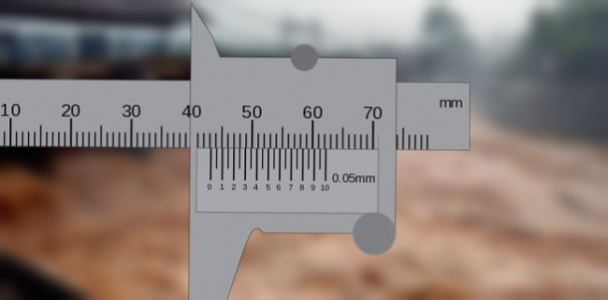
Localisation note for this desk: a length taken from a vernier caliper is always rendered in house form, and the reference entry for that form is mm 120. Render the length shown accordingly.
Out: mm 43.2
